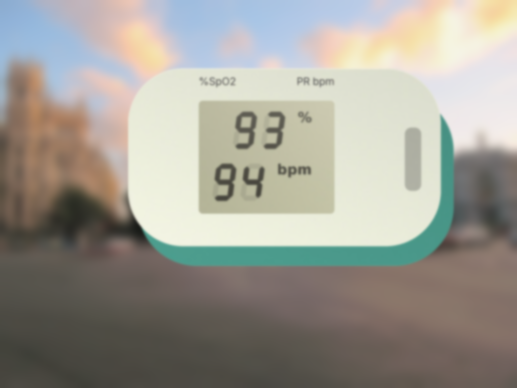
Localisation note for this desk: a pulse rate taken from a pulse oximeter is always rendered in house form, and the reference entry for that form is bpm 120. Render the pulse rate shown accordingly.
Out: bpm 94
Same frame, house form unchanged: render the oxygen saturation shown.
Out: % 93
